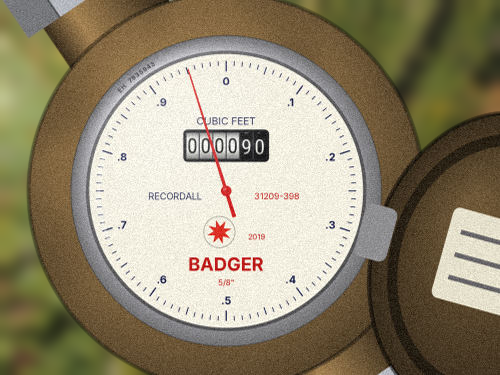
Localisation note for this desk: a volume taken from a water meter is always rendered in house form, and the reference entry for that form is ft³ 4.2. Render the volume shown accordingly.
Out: ft³ 89.95
